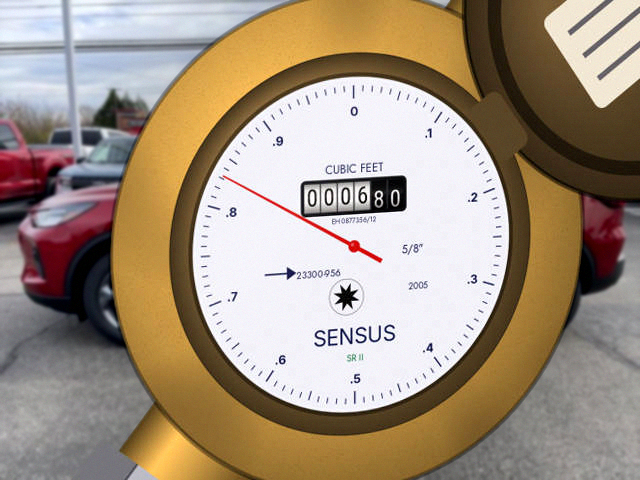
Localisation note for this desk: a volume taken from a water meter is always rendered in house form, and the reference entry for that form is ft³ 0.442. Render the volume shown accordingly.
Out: ft³ 679.83
